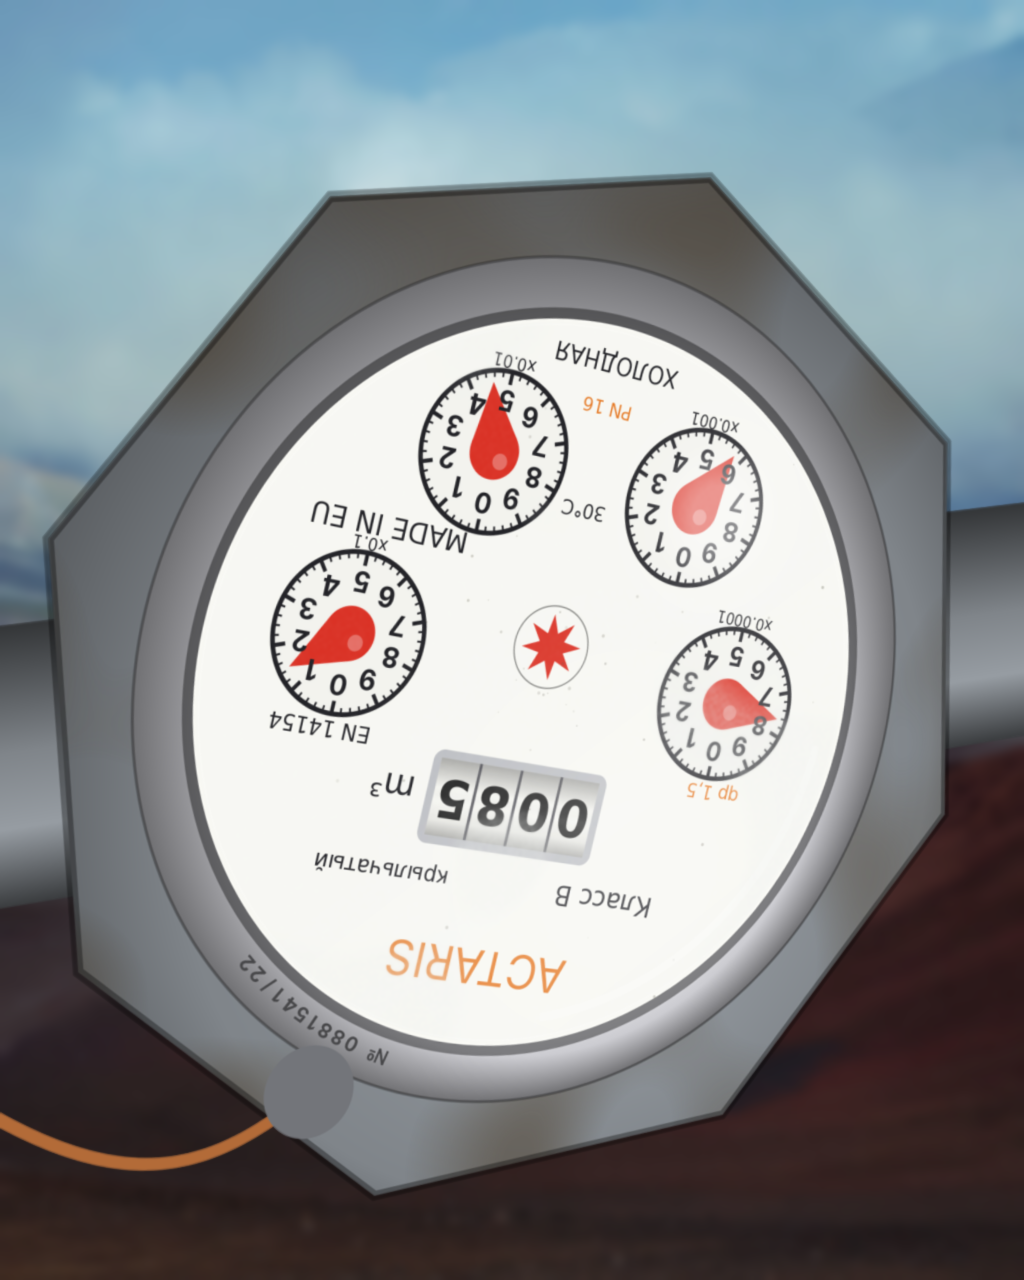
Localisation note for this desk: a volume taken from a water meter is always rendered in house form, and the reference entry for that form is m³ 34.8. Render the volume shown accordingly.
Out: m³ 85.1457
